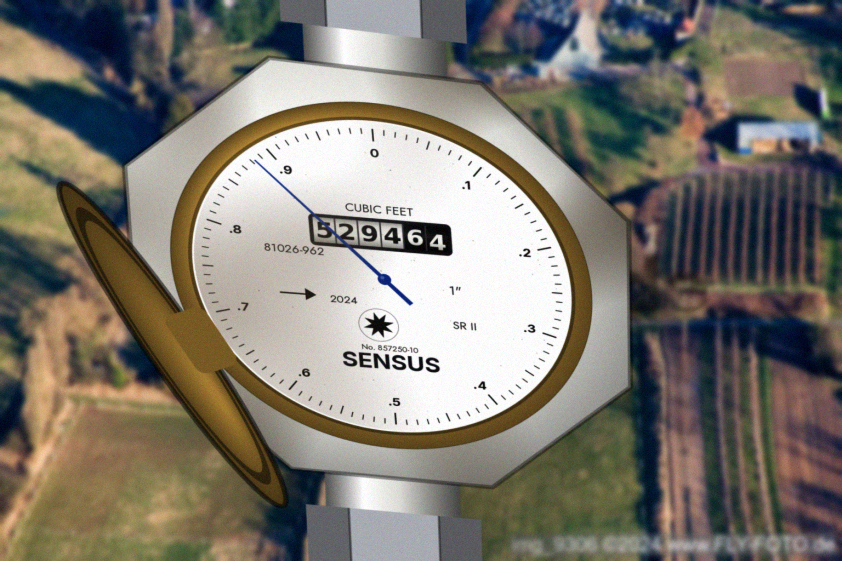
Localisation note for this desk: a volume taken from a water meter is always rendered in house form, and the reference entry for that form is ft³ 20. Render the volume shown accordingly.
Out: ft³ 529463.88
